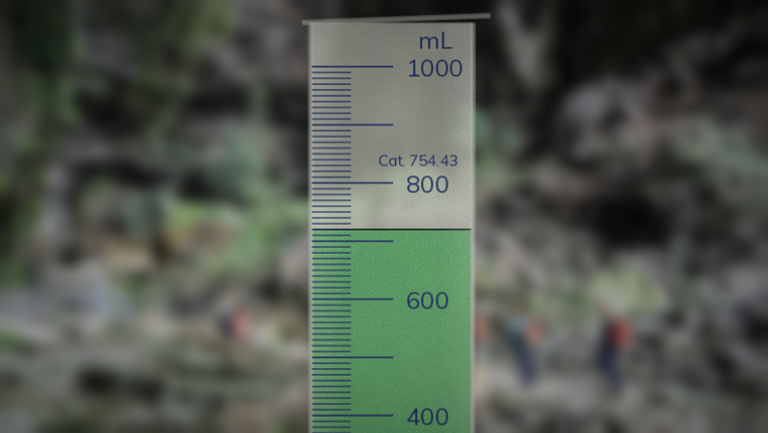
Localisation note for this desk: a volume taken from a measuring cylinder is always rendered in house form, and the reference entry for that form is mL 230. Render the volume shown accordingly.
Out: mL 720
